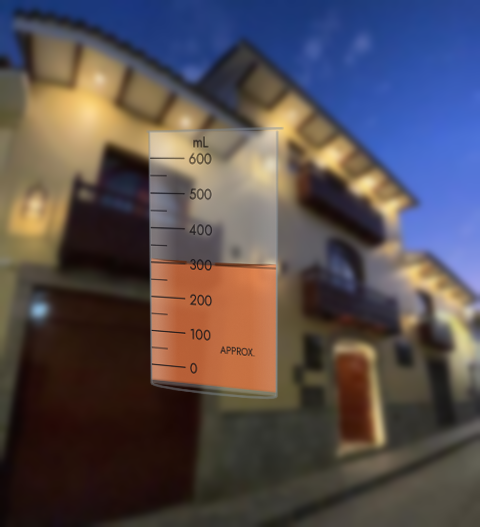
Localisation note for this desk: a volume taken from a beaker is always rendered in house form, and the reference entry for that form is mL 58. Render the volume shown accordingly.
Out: mL 300
